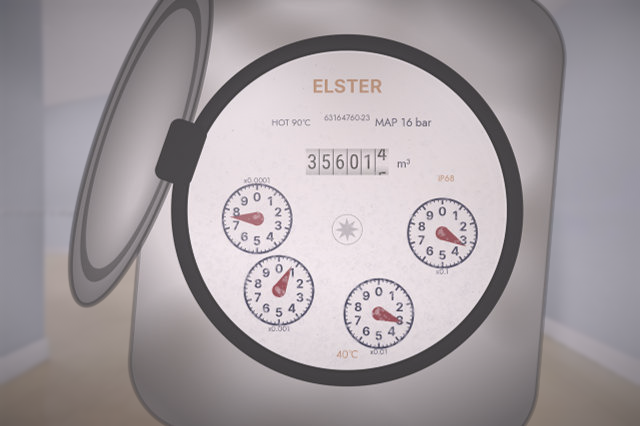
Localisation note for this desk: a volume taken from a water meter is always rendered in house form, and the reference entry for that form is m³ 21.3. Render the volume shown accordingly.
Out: m³ 356014.3307
